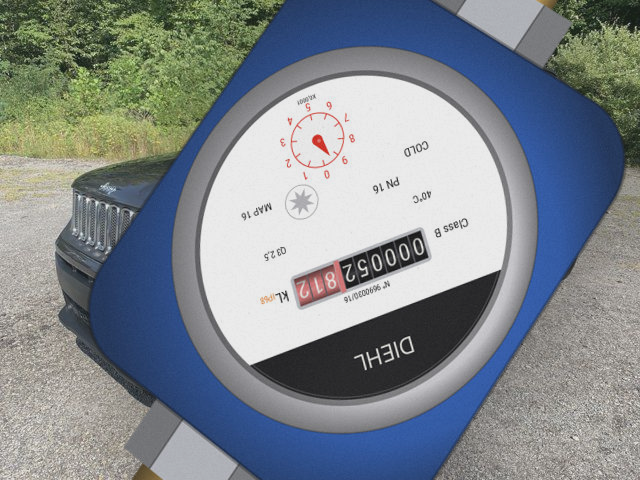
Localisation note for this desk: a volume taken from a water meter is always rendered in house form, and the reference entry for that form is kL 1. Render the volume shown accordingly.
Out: kL 52.8119
